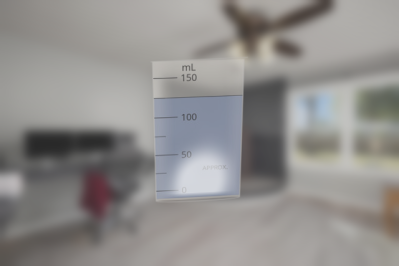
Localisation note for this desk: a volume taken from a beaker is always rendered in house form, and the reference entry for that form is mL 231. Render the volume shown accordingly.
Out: mL 125
